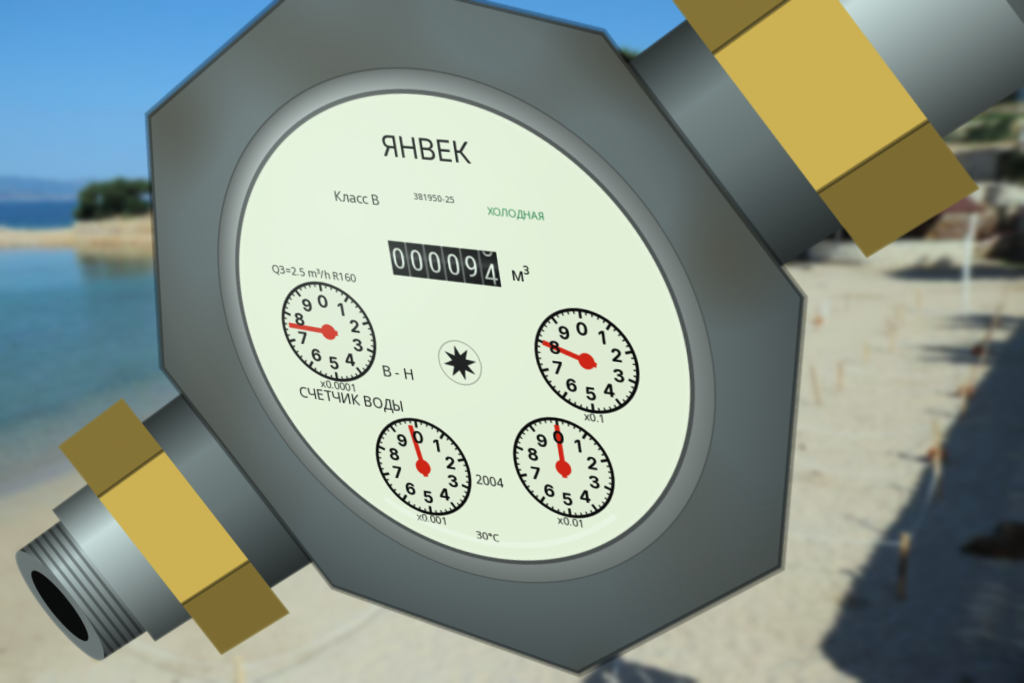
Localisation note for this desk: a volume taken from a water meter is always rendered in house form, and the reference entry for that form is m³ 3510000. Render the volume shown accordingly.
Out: m³ 93.7997
